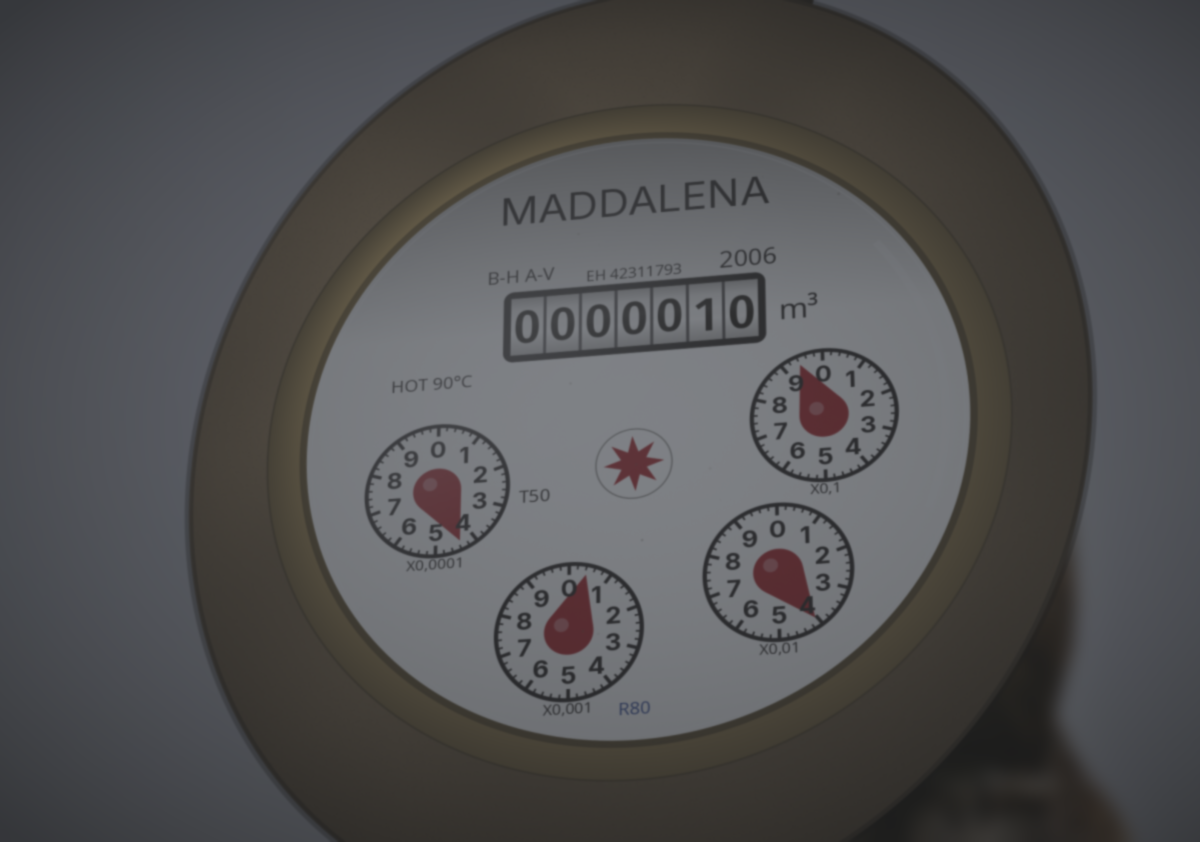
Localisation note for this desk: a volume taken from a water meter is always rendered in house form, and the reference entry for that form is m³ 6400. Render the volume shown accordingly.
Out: m³ 9.9404
